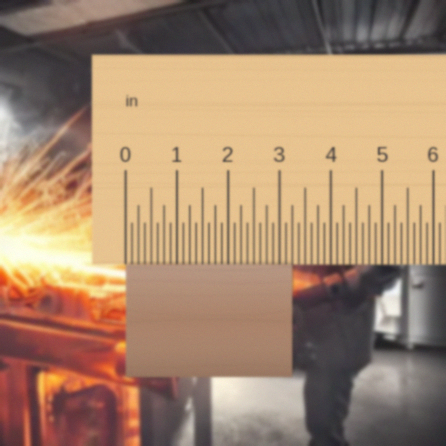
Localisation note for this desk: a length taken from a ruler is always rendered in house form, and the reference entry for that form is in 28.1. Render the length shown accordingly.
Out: in 3.25
